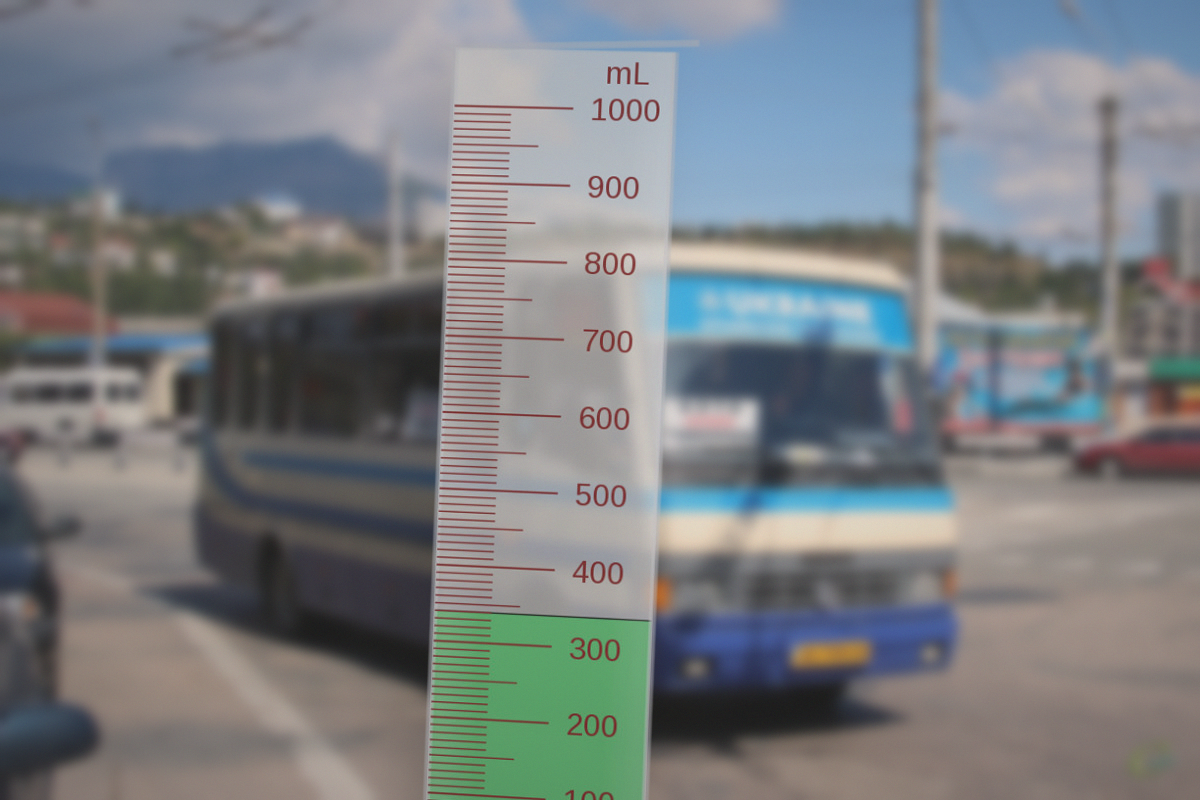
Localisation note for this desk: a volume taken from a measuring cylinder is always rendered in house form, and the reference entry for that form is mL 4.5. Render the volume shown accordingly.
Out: mL 340
